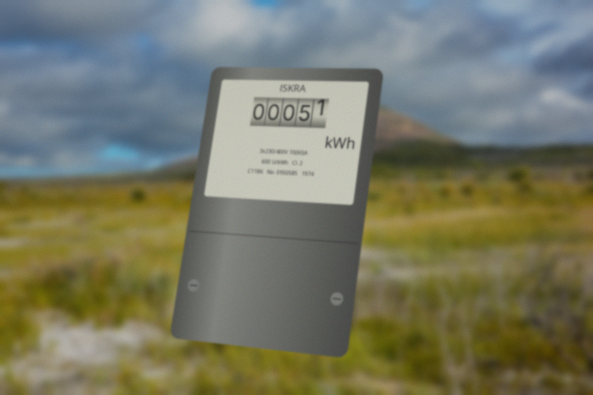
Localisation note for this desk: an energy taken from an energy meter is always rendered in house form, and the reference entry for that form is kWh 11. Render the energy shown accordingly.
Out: kWh 51
